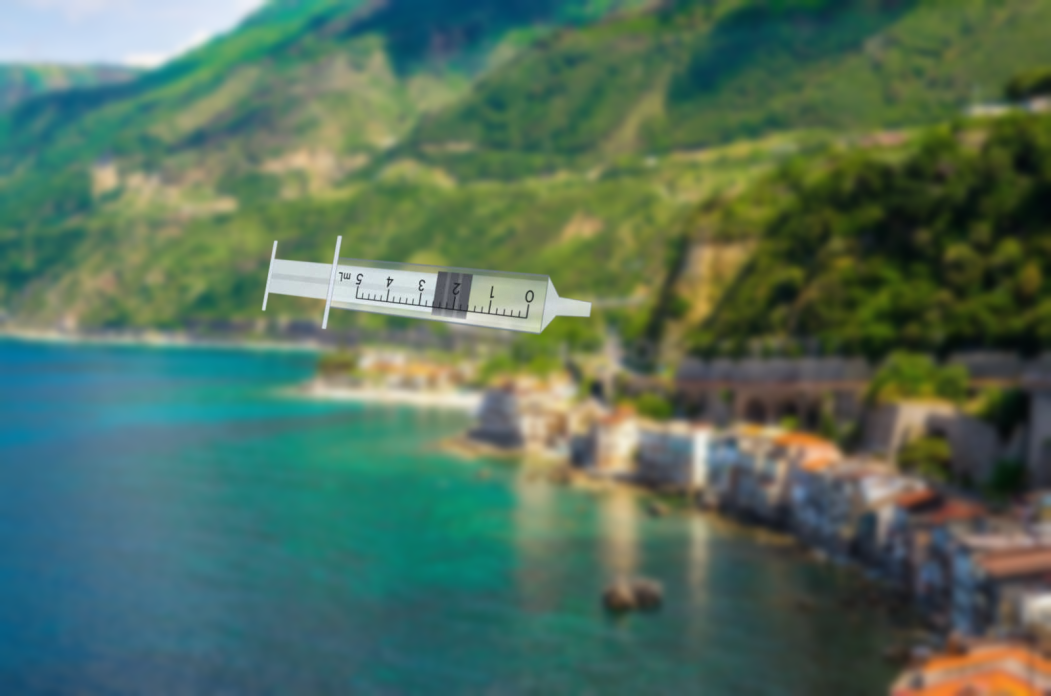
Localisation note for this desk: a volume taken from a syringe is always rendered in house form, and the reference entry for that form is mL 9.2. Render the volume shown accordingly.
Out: mL 1.6
